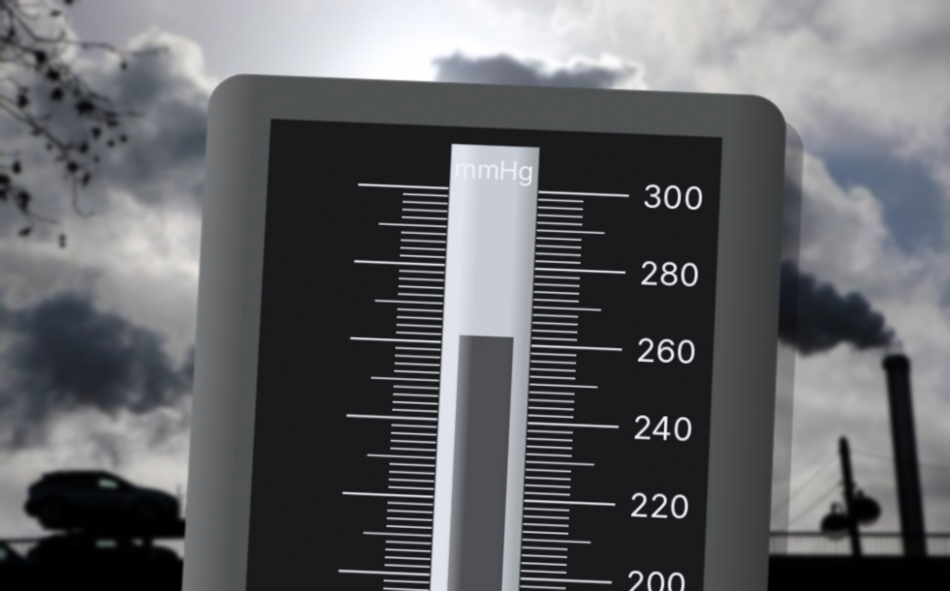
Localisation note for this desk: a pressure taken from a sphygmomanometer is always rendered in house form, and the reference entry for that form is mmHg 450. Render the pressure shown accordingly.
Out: mmHg 262
